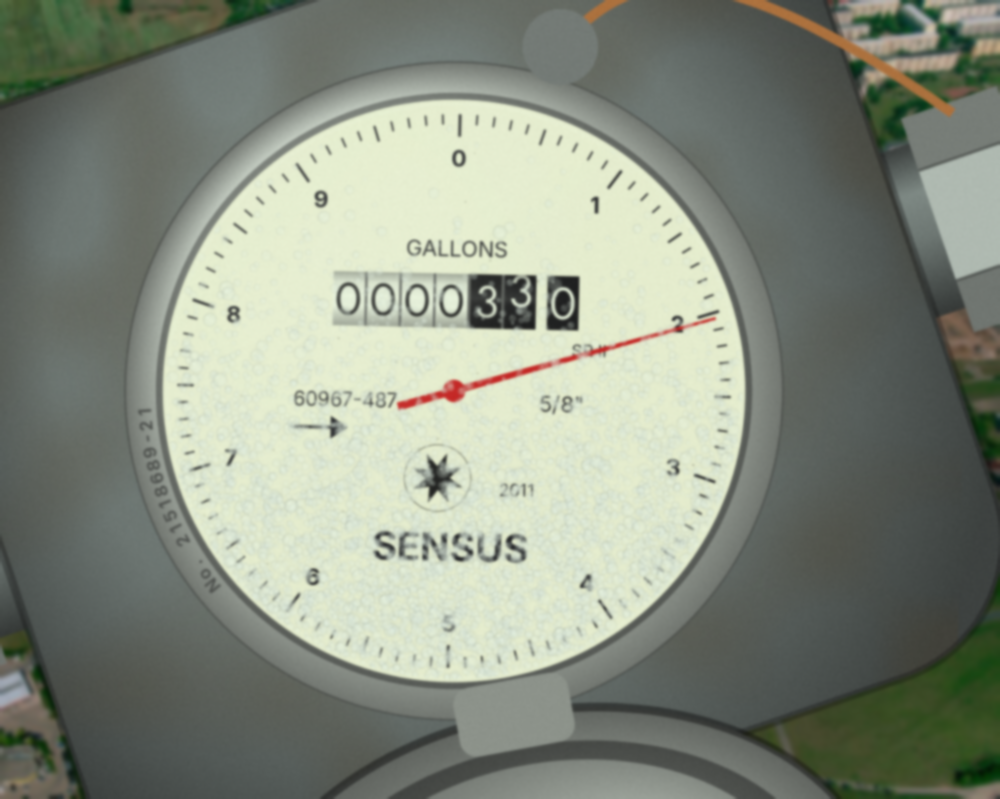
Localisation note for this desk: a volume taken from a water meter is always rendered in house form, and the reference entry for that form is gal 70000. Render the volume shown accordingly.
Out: gal 332.0
